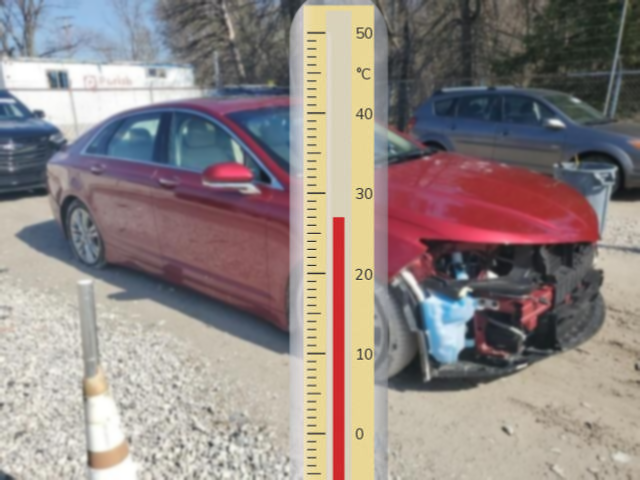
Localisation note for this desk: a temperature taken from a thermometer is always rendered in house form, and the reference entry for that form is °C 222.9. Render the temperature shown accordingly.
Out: °C 27
